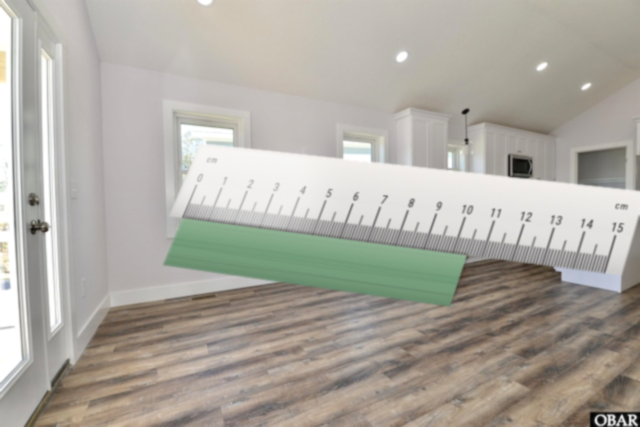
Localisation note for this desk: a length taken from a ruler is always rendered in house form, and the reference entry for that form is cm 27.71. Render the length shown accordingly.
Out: cm 10.5
